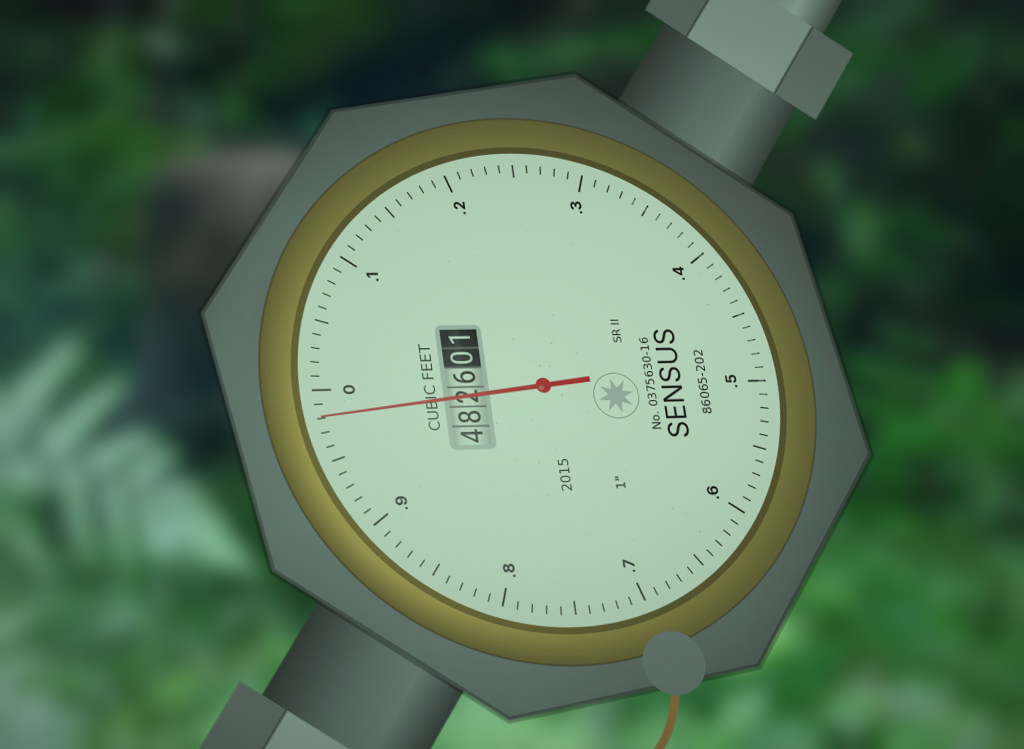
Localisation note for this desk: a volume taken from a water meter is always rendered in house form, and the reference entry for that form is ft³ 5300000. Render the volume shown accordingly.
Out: ft³ 482600.98
